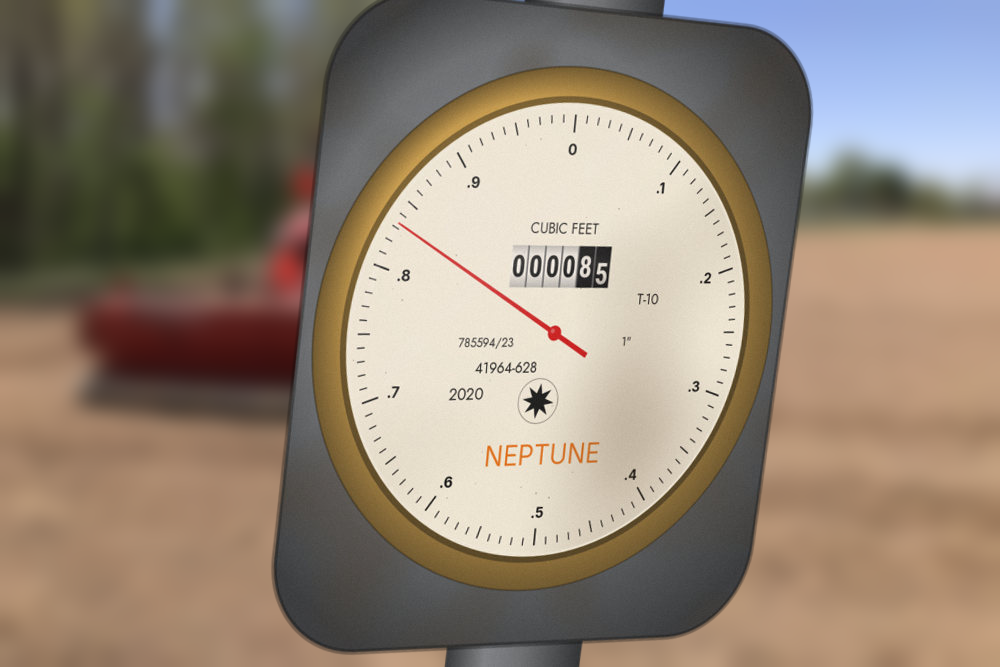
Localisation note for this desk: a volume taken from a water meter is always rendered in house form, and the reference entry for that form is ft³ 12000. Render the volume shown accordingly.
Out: ft³ 84.83
